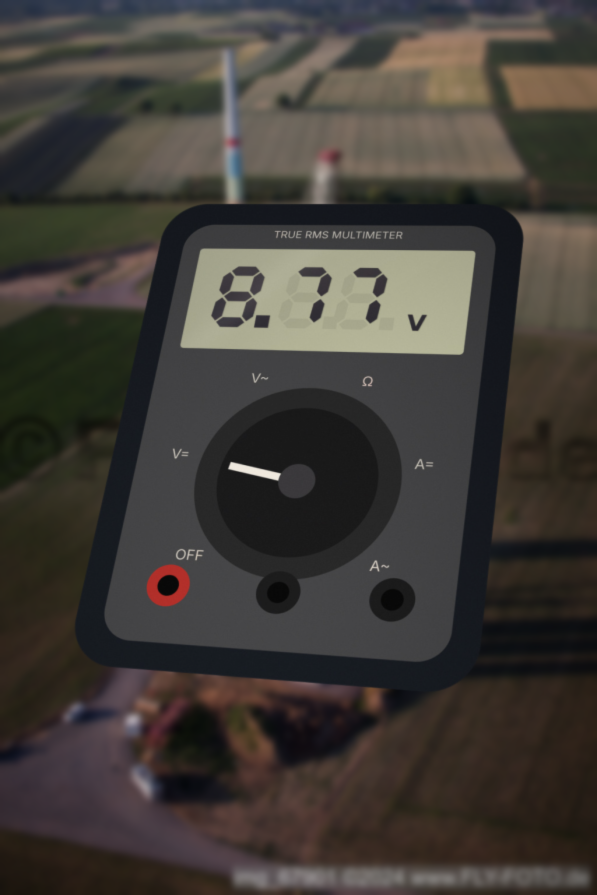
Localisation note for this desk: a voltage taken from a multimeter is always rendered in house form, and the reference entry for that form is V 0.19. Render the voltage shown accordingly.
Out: V 8.77
